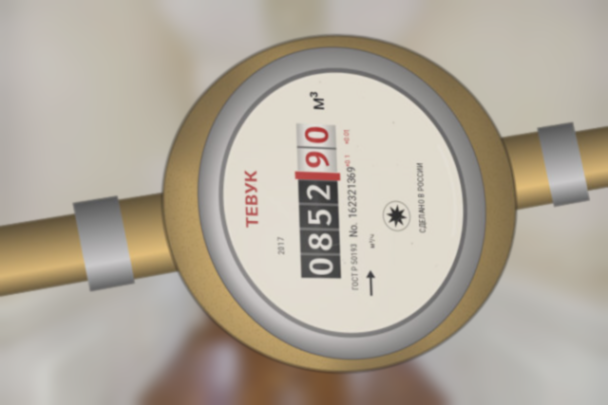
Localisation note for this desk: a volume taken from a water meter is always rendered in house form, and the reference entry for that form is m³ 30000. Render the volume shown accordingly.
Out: m³ 852.90
